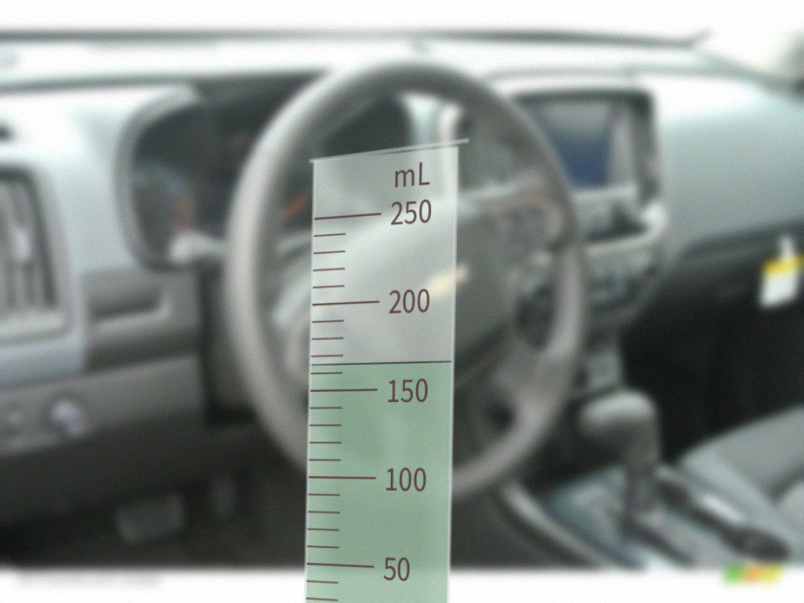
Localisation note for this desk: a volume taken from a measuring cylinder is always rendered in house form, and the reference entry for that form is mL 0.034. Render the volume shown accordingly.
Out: mL 165
